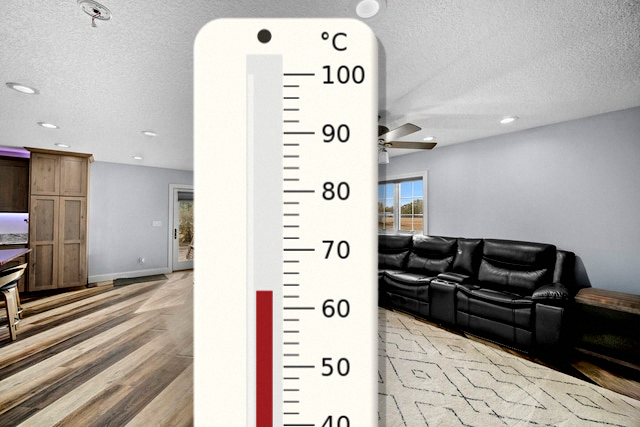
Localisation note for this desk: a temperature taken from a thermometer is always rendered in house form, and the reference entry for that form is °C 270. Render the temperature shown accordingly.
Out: °C 63
